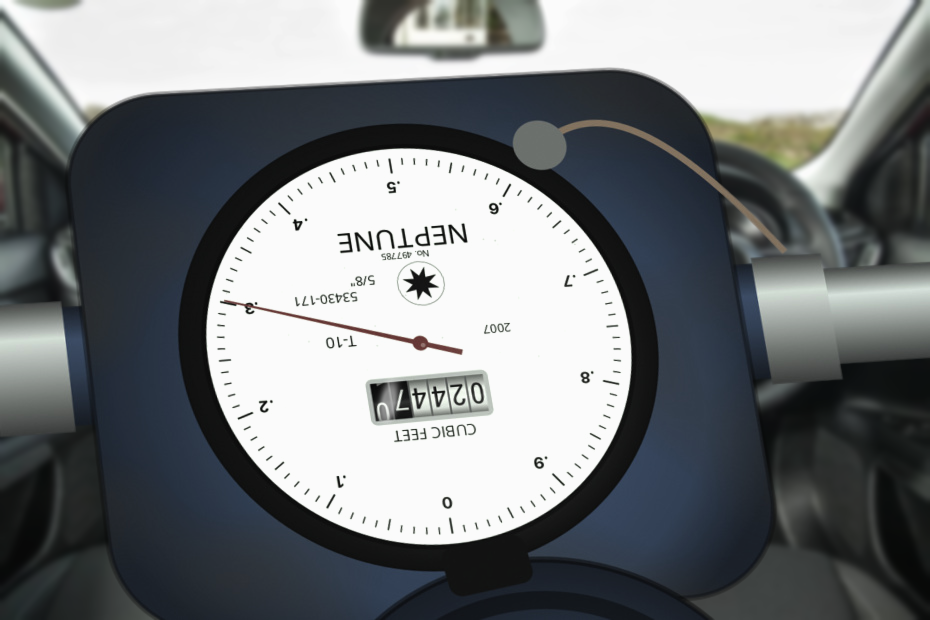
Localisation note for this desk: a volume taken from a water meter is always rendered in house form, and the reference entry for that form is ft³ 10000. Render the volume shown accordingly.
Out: ft³ 24470.30
